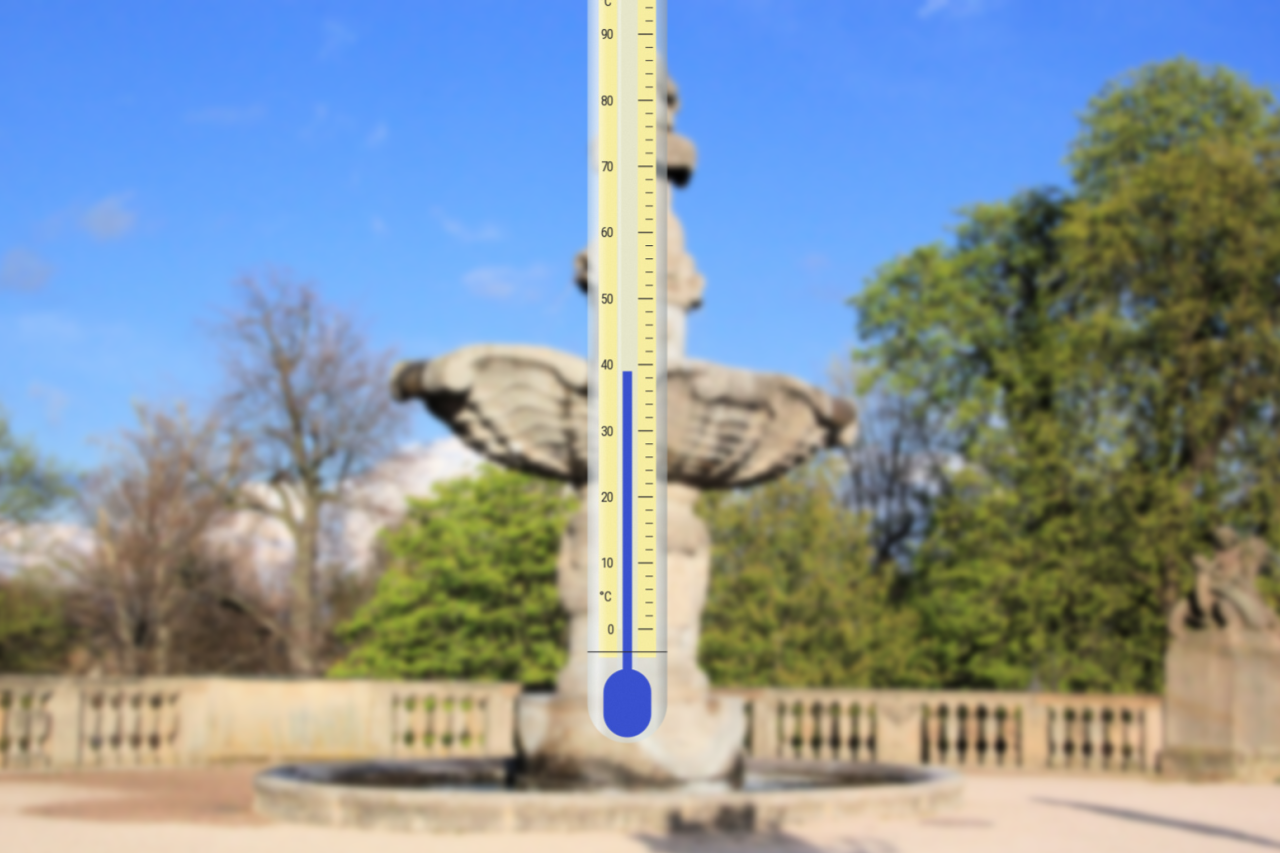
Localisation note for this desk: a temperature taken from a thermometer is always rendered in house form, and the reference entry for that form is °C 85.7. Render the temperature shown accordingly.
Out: °C 39
